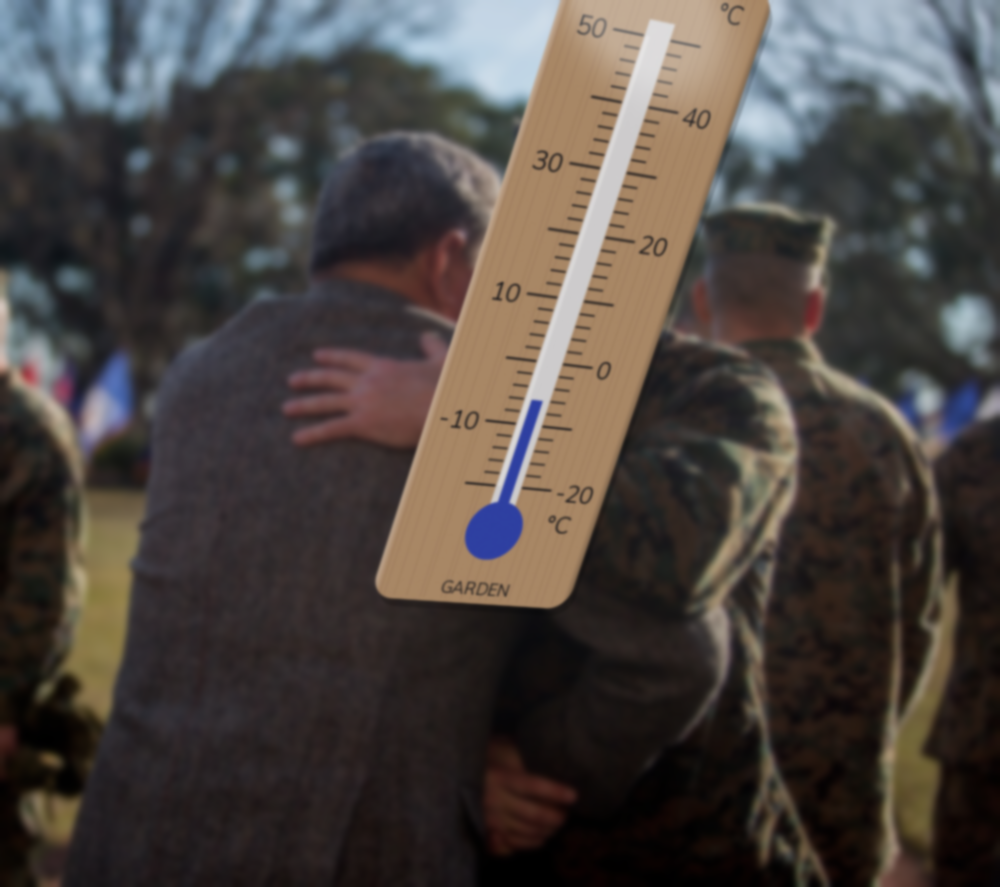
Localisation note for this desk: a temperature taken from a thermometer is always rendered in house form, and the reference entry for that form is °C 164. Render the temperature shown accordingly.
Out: °C -6
